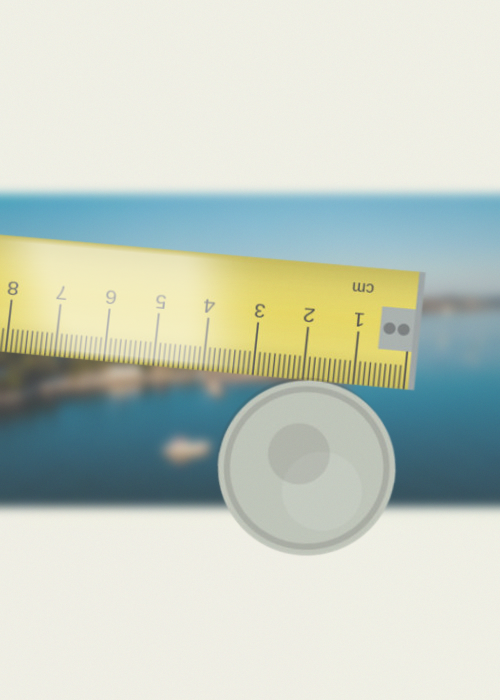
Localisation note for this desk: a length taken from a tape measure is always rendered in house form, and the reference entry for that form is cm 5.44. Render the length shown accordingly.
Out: cm 3.5
